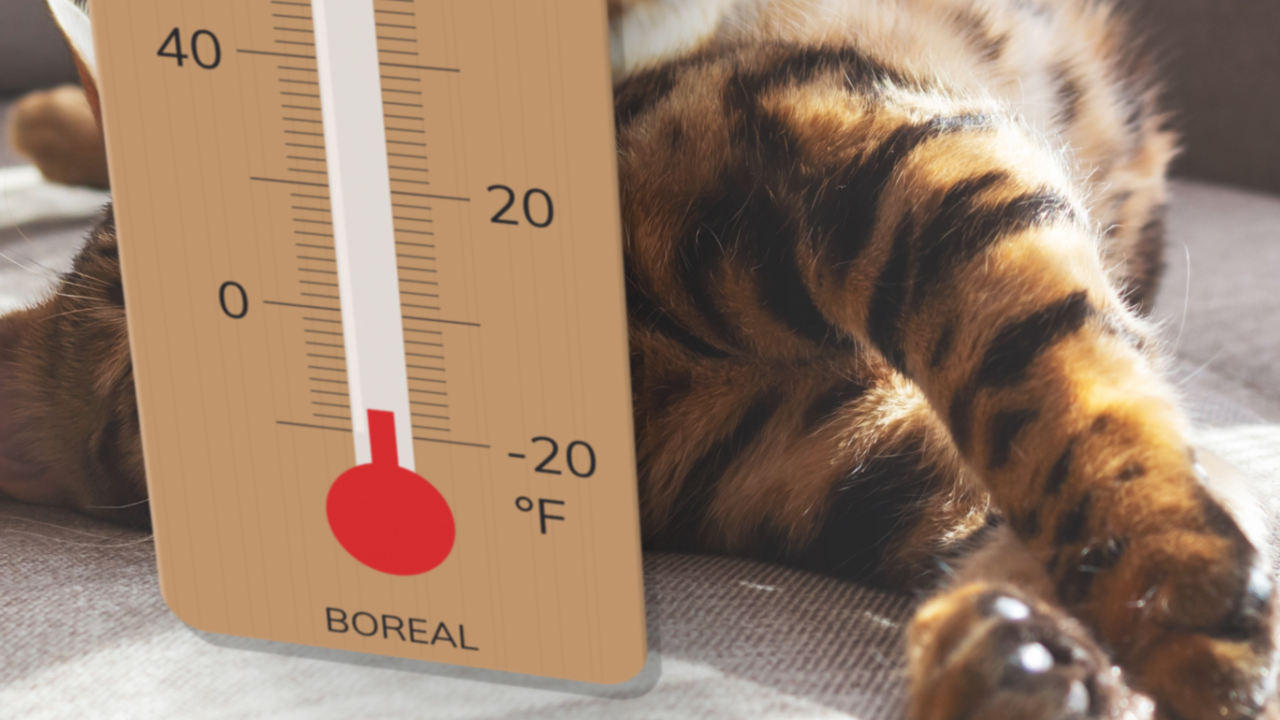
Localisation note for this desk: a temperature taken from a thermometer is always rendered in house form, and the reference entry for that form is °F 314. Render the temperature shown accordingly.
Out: °F -16
